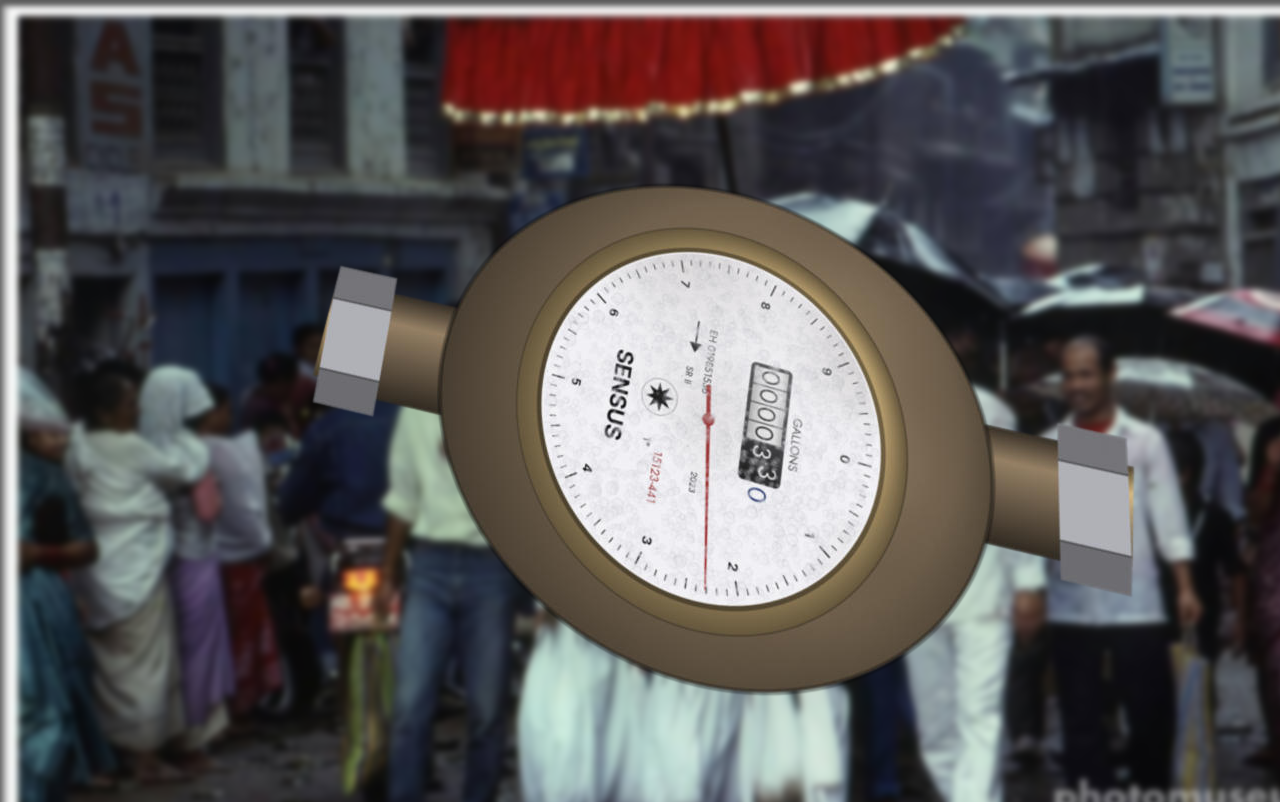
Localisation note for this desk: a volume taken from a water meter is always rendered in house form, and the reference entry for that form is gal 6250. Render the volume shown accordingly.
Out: gal 332.3
